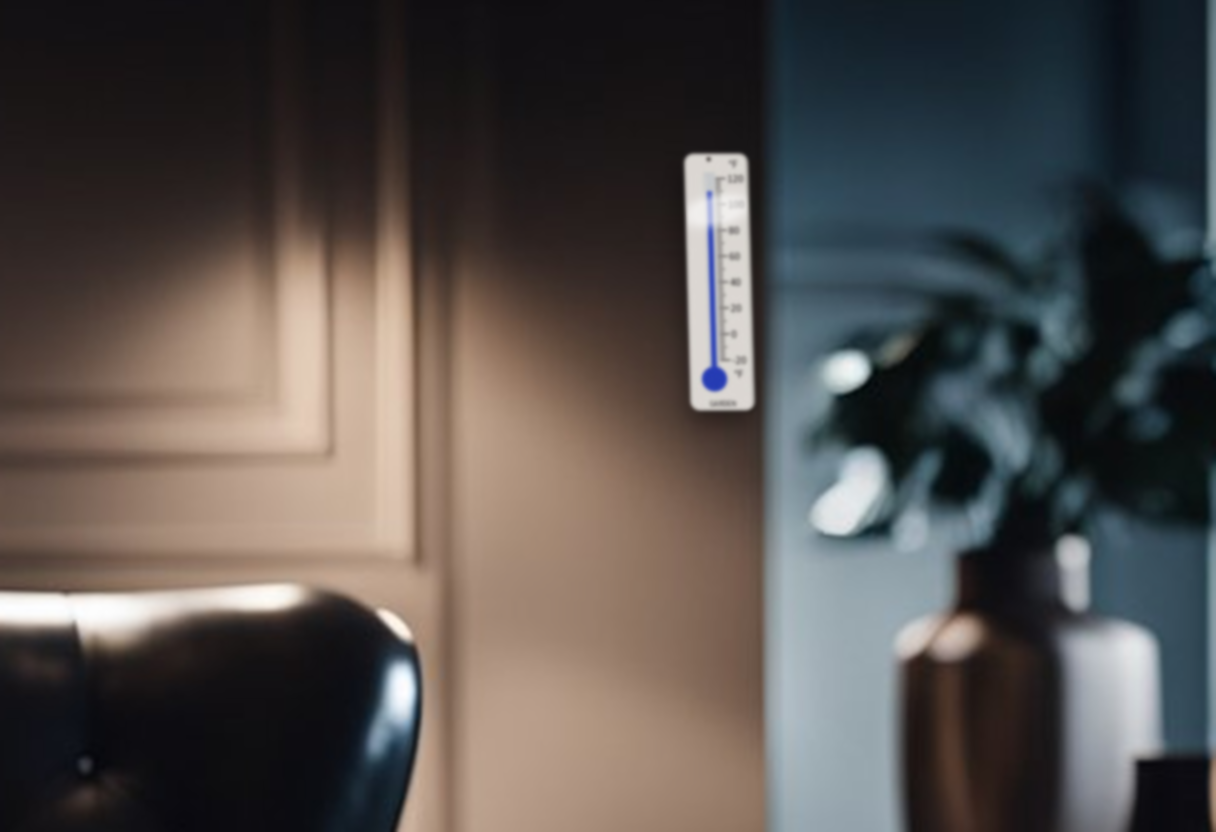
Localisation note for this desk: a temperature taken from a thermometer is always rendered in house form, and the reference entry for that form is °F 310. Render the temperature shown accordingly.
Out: °F 110
